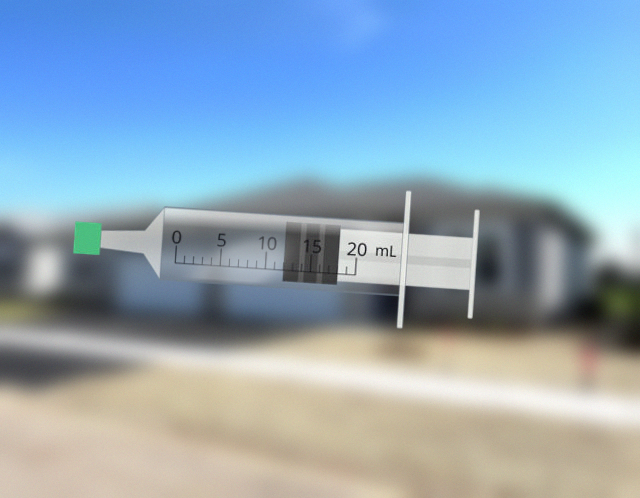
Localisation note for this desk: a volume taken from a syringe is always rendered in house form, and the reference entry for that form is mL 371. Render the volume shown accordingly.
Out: mL 12
